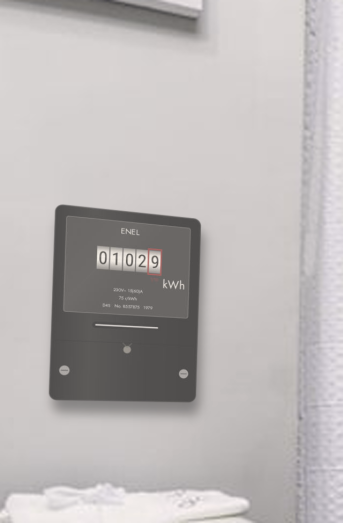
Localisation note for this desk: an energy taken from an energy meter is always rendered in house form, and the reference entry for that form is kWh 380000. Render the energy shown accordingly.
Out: kWh 102.9
